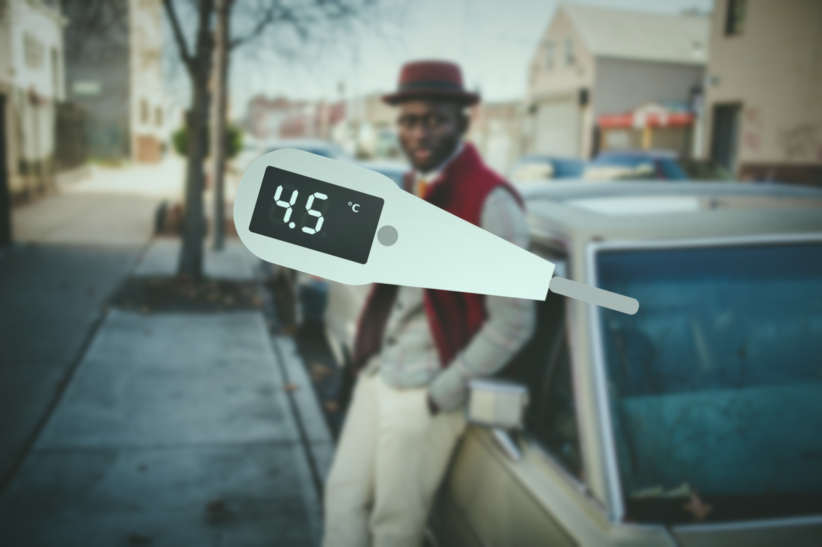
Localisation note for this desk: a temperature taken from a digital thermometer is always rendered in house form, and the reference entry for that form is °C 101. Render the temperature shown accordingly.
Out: °C 4.5
